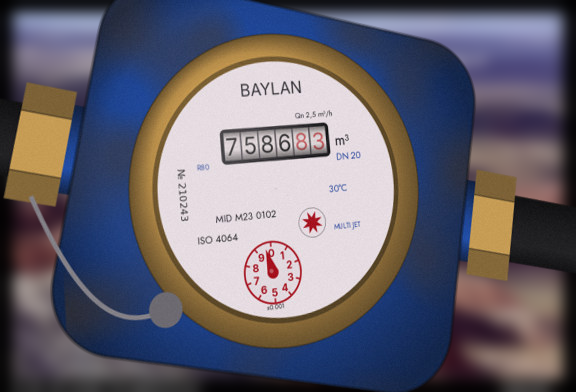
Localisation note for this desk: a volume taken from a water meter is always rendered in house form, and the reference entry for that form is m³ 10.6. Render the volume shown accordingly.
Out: m³ 7586.829
